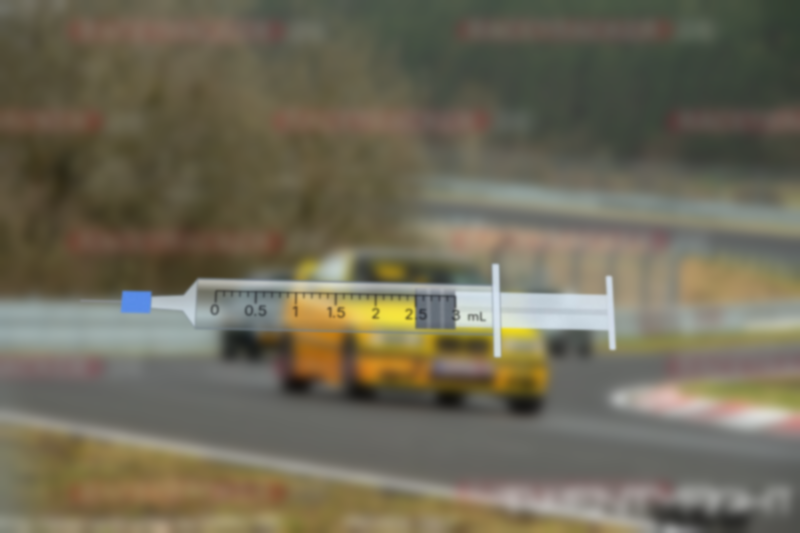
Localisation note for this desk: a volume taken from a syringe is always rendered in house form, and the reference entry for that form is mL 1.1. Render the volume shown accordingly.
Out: mL 2.5
